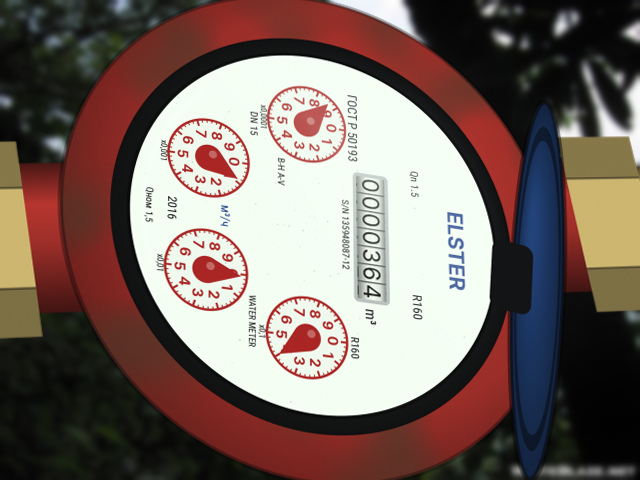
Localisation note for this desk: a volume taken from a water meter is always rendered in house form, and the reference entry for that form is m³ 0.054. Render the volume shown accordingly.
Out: m³ 364.4008
